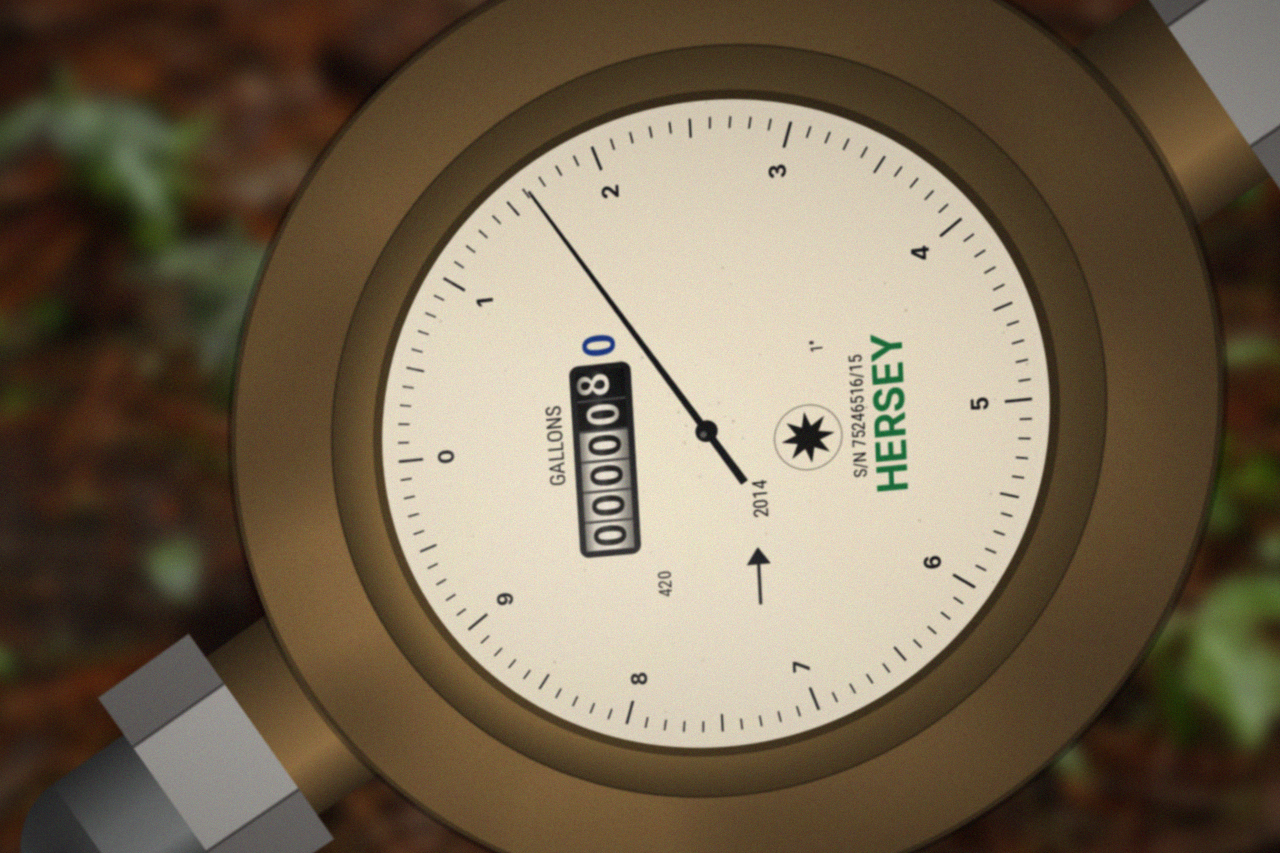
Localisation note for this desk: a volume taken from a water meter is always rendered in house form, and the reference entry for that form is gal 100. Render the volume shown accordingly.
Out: gal 81.6
